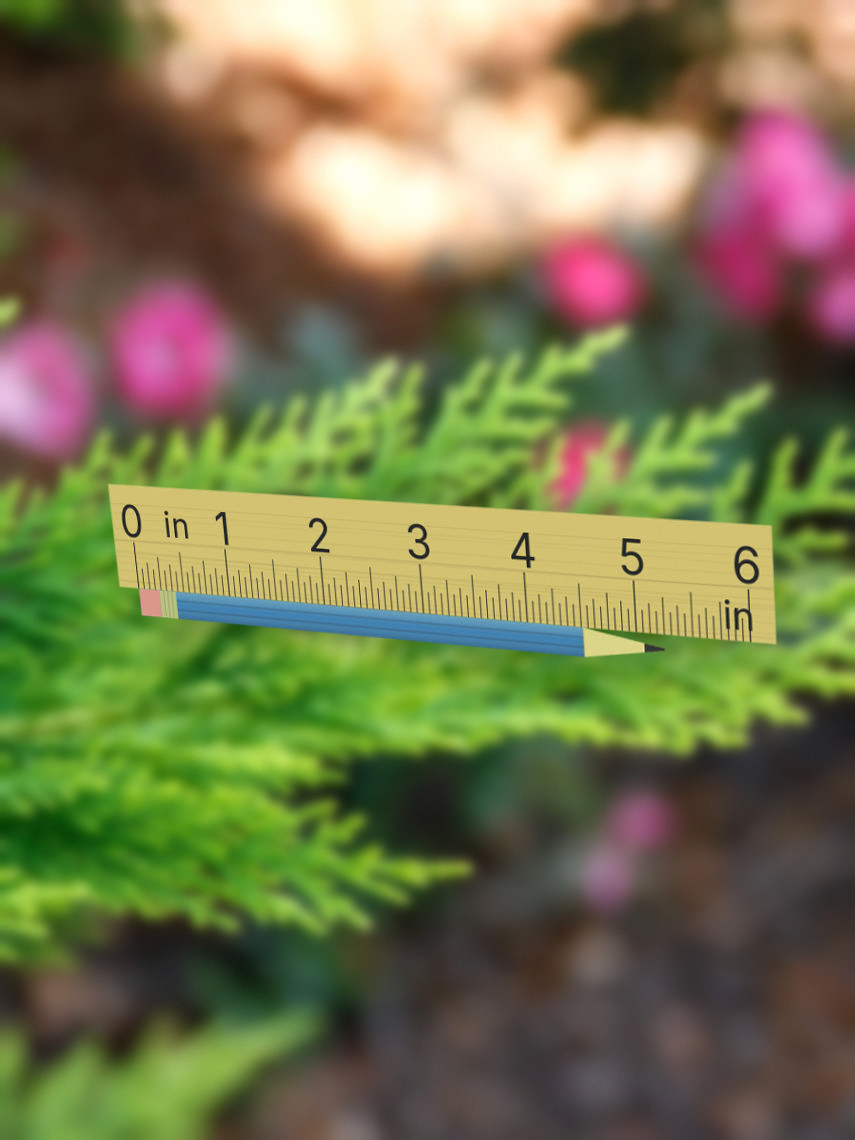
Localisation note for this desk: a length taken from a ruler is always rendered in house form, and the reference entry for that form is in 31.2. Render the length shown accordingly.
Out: in 5.25
